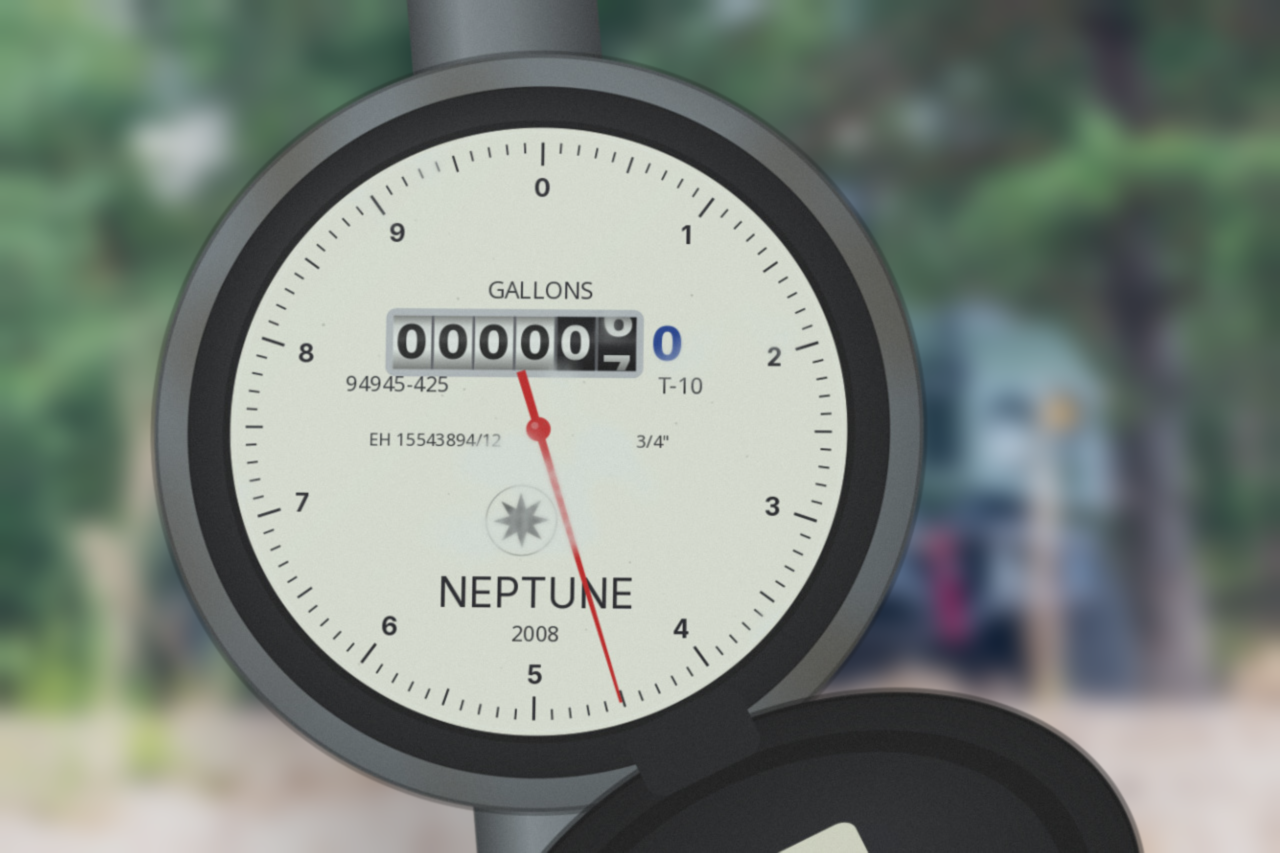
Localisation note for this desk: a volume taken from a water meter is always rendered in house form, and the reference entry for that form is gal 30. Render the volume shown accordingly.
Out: gal 64.5
